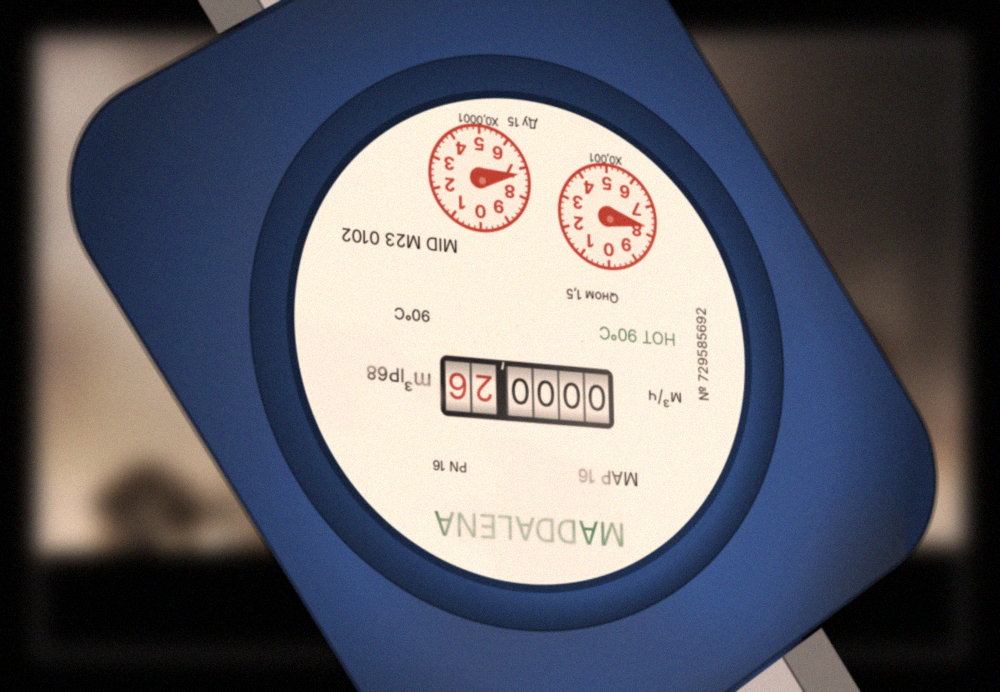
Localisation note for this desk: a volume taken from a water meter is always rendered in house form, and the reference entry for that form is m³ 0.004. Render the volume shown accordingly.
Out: m³ 0.2677
